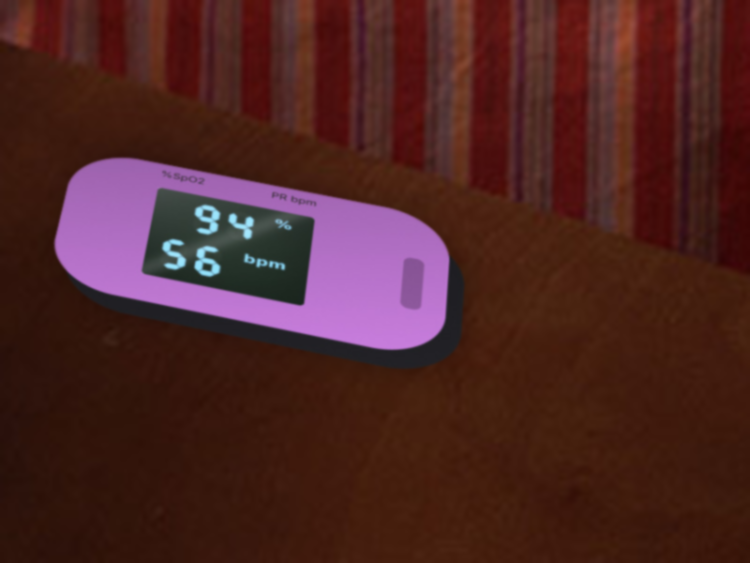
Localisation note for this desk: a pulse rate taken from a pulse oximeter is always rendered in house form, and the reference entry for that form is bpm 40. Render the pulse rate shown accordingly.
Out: bpm 56
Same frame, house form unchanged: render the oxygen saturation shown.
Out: % 94
